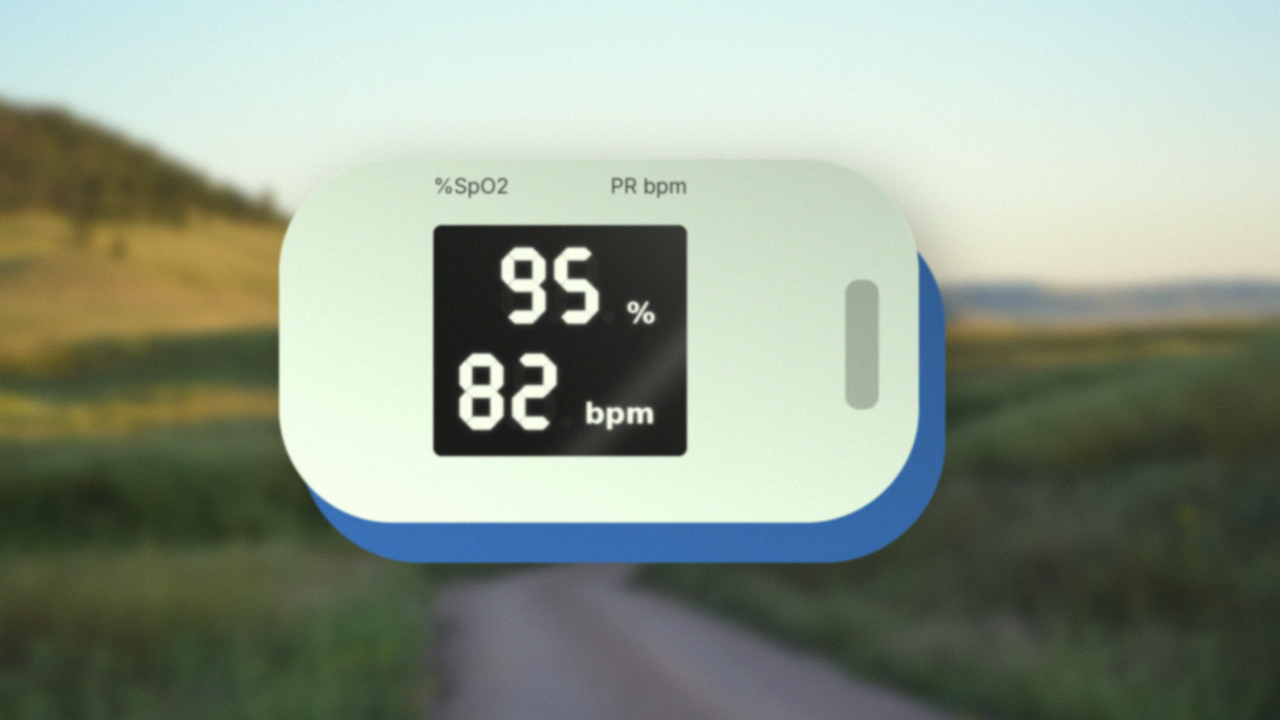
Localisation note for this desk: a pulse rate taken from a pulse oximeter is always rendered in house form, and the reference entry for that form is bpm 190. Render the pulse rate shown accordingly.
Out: bpm 82
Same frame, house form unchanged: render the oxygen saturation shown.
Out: % 95
